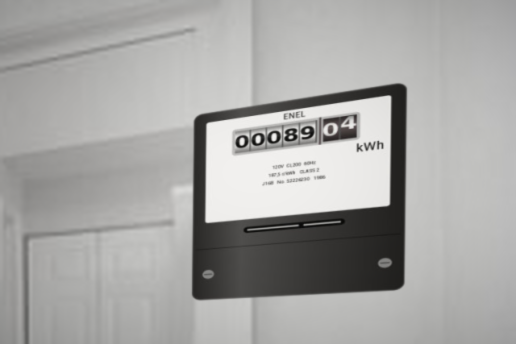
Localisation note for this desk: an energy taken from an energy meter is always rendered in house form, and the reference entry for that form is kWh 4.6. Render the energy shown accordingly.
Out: kWh 89.04
